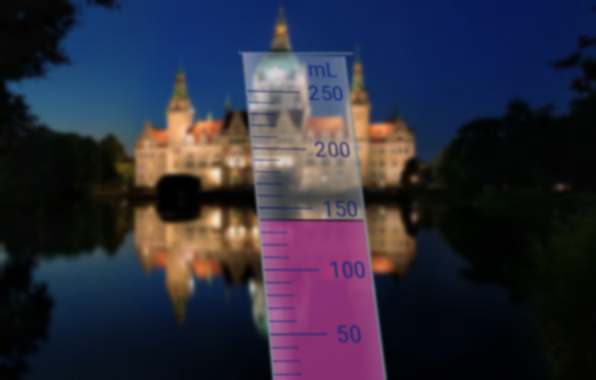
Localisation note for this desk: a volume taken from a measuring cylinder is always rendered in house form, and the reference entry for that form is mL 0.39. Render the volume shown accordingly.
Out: mL 140
